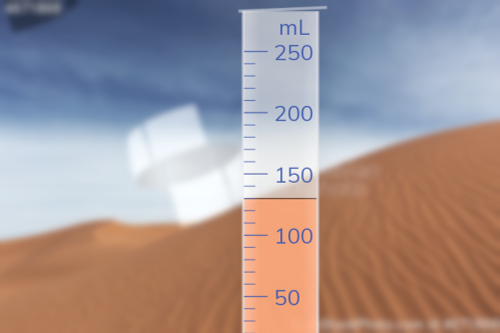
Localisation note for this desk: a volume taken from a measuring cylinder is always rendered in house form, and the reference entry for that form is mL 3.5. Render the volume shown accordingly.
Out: mL 130
